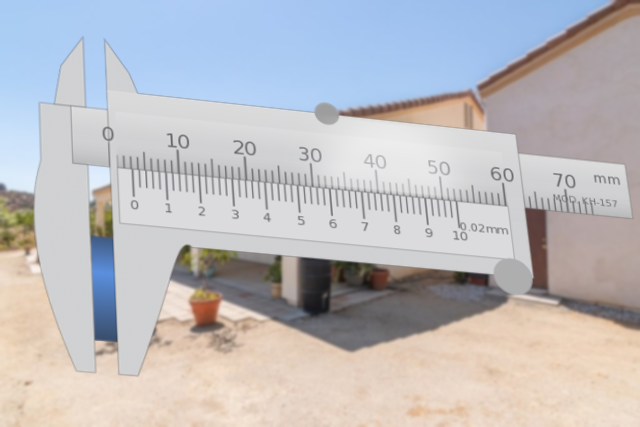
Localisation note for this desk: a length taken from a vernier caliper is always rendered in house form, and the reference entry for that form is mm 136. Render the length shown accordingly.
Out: mm 3.2
